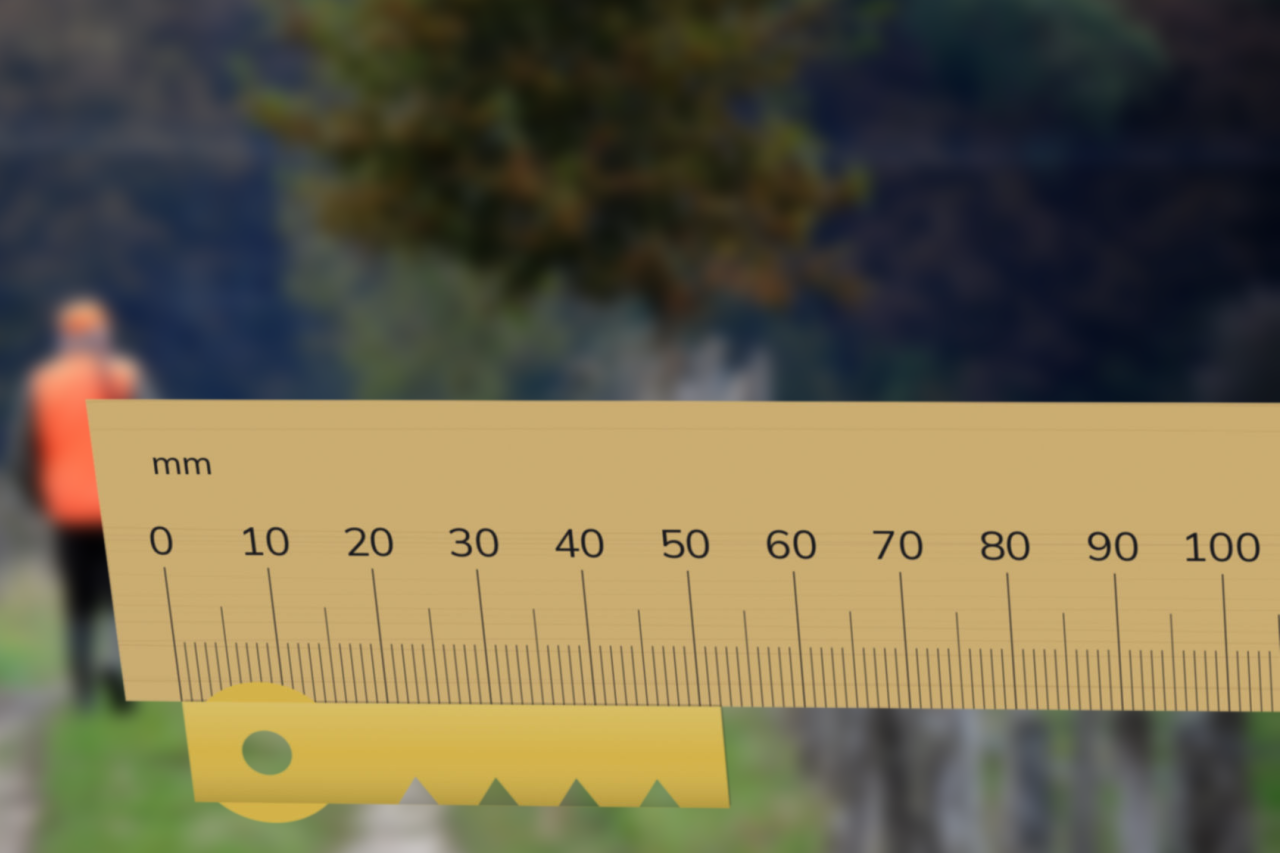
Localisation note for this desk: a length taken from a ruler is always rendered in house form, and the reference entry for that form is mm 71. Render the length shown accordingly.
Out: mm 52
